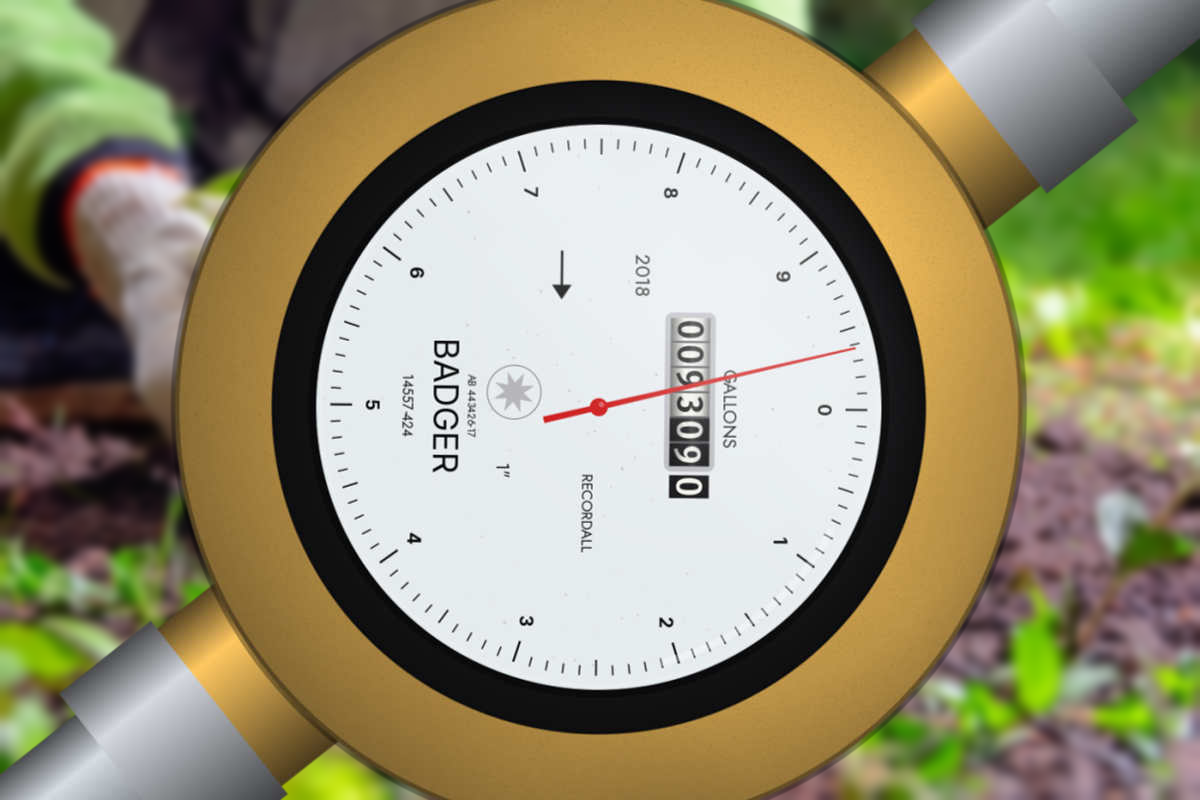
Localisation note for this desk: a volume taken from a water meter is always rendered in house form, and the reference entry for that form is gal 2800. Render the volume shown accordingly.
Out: gal 93089.6
